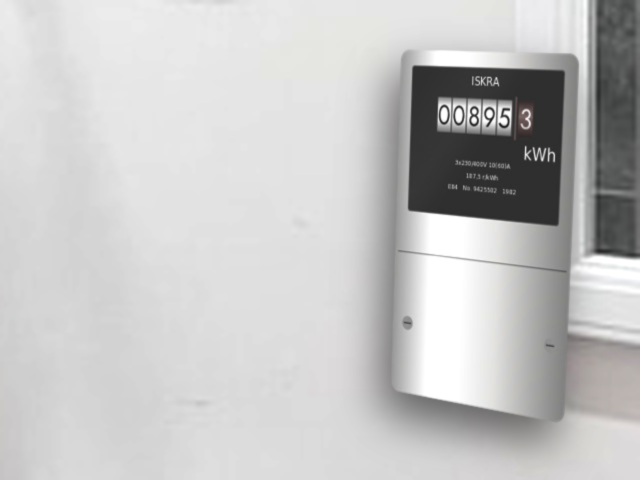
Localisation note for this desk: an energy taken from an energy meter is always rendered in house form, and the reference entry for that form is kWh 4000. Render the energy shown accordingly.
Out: kWh 895.3
